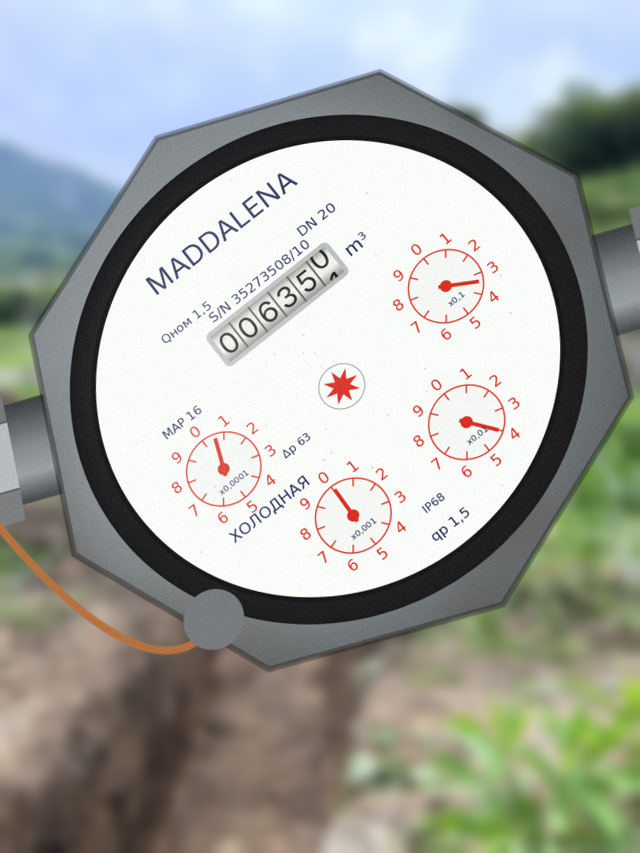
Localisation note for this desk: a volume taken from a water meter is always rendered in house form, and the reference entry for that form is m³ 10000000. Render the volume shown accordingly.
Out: m³ 6350.3400
